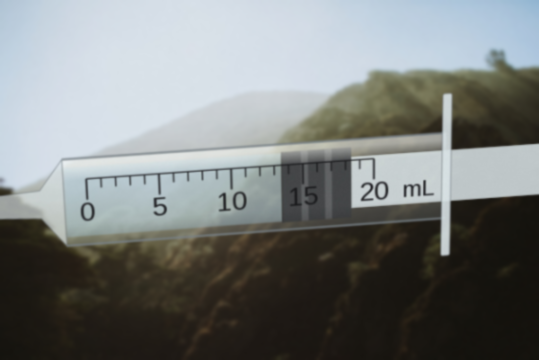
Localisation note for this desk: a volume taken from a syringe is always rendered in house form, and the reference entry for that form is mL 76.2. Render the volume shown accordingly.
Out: mL 13.5
